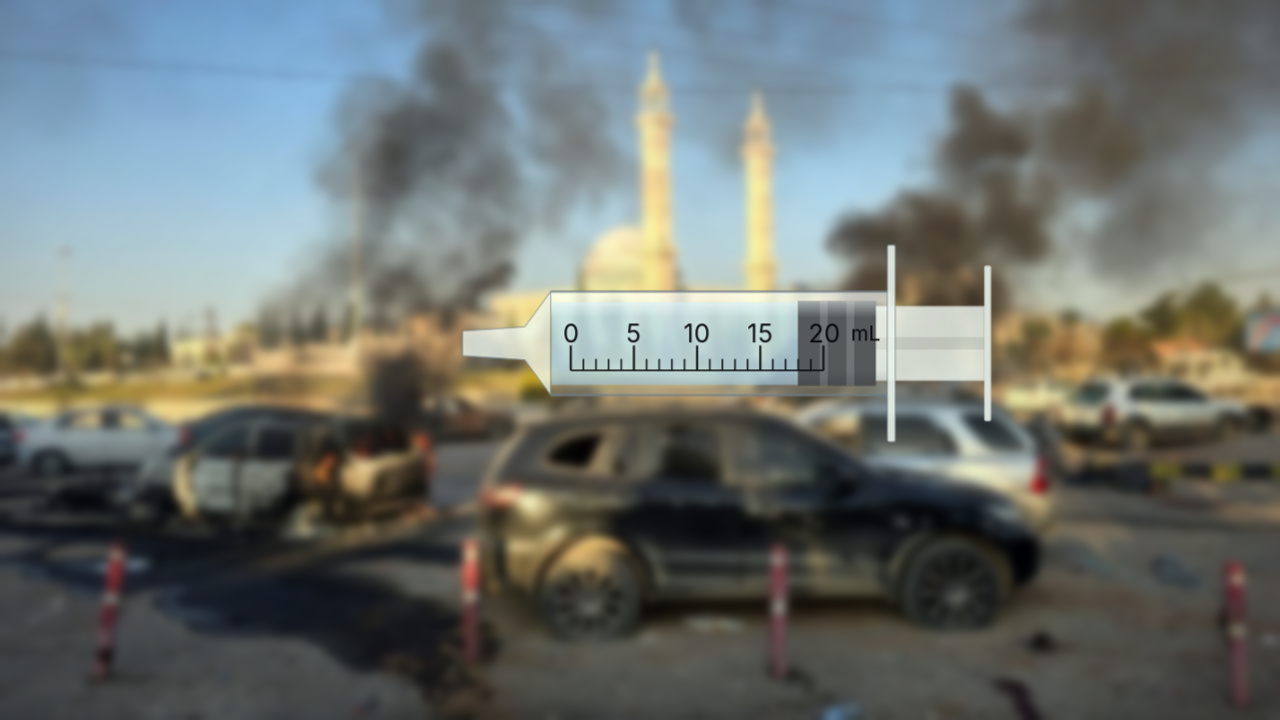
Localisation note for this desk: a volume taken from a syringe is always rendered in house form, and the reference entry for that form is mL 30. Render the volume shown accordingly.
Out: mL 18
